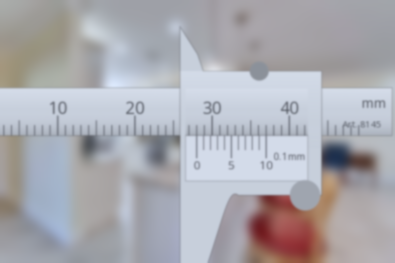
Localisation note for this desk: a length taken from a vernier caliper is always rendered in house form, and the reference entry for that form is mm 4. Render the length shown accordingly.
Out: mm 28.0
